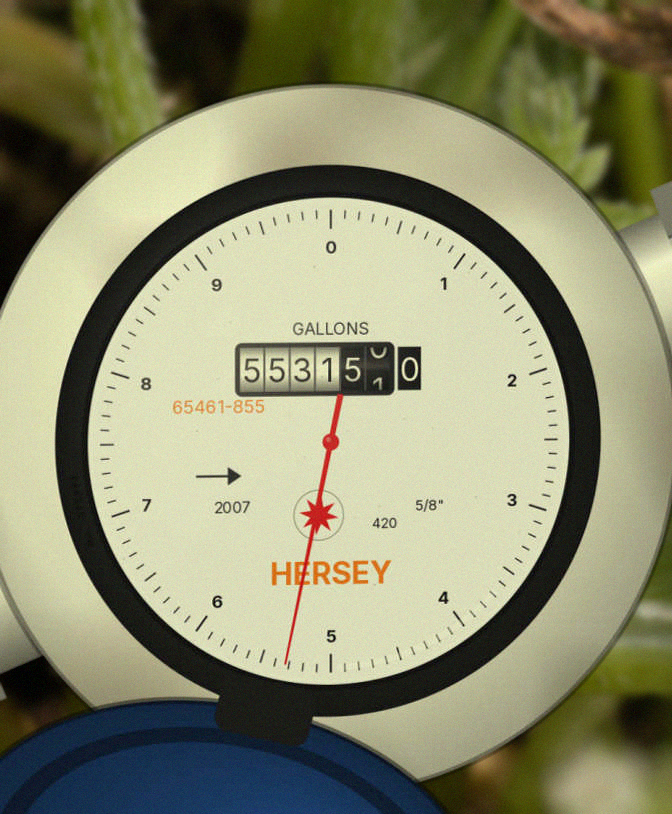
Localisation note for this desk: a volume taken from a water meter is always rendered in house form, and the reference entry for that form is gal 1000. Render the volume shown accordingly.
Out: gal 5531505.3
